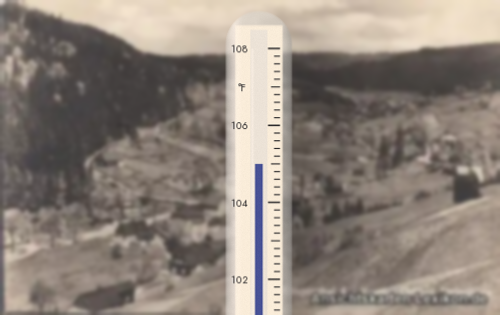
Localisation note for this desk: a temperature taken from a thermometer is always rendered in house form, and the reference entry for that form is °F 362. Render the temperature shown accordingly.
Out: °F 105
